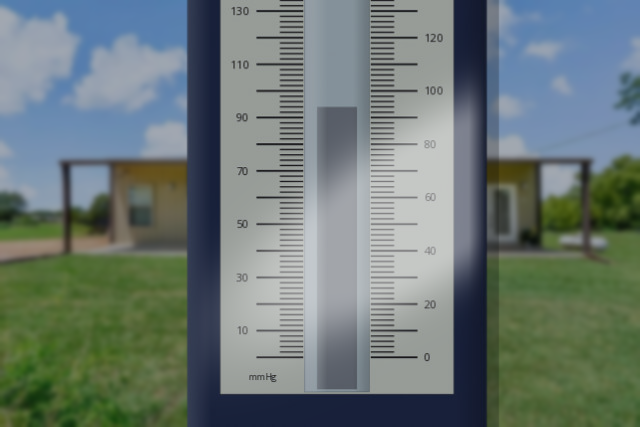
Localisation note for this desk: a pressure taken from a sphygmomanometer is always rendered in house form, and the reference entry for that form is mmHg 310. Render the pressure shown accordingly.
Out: mmHg 94
